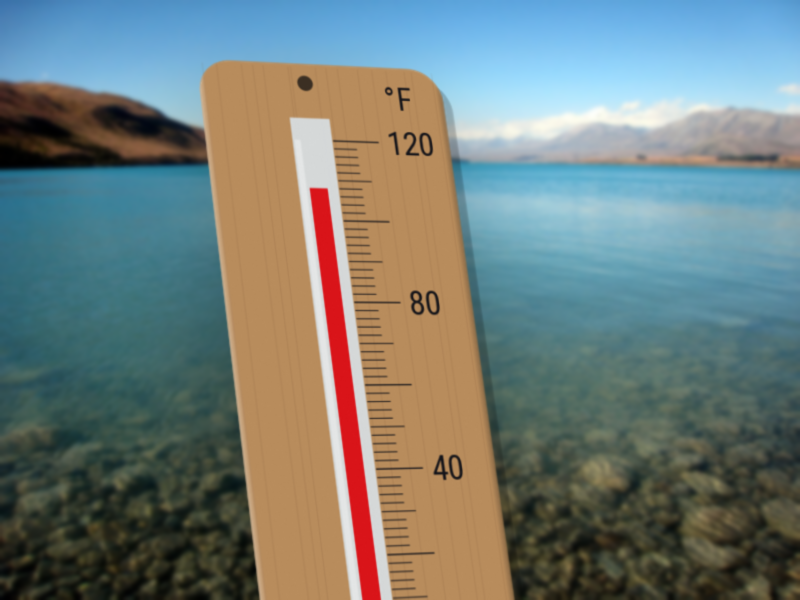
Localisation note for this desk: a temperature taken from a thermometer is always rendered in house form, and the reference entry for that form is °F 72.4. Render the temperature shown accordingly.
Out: °F 108
